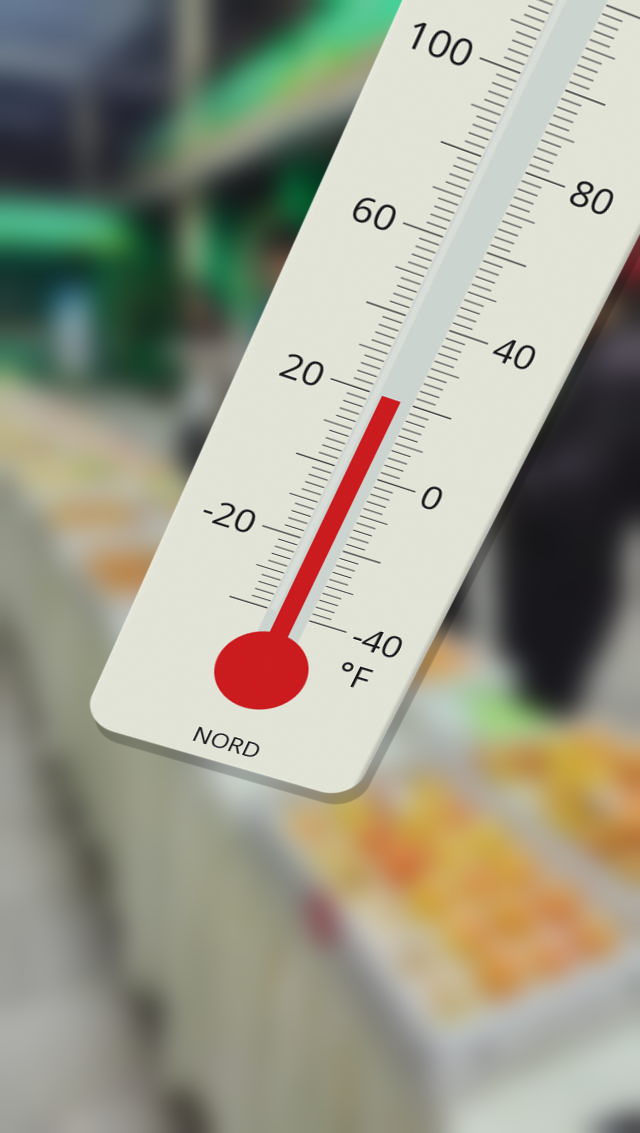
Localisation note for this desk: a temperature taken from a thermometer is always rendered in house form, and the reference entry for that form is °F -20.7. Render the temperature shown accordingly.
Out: °F 20
